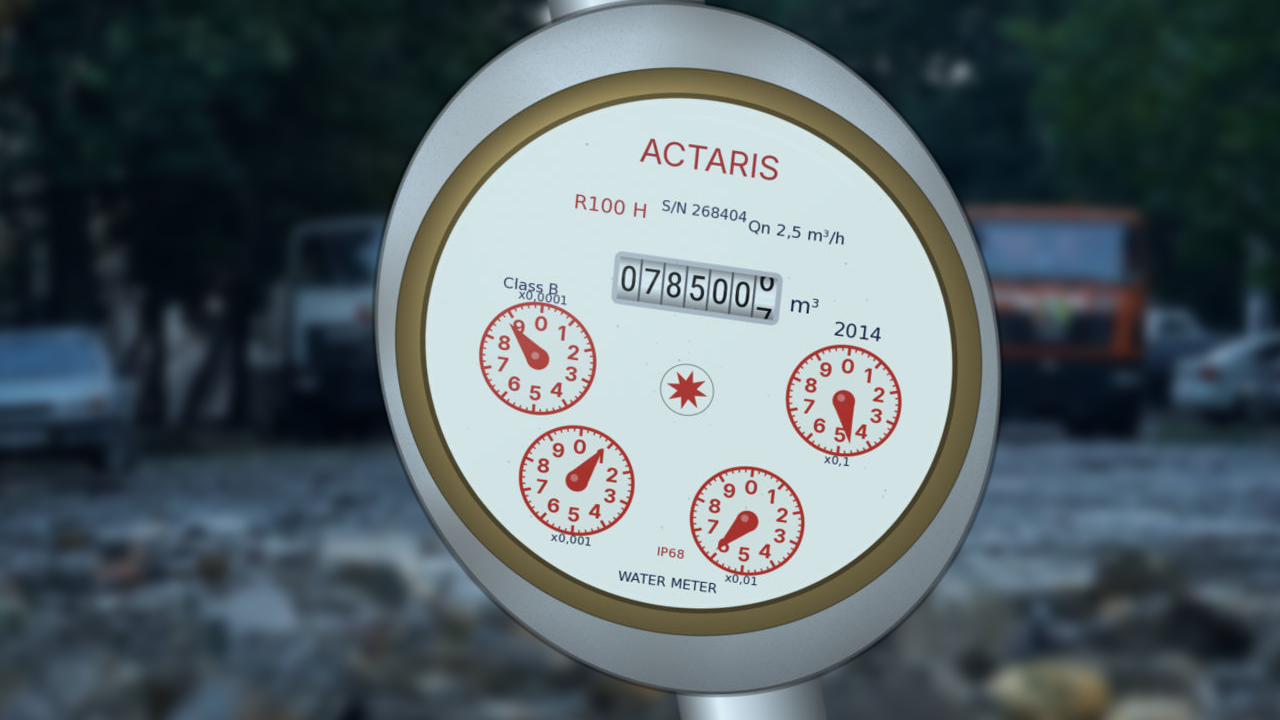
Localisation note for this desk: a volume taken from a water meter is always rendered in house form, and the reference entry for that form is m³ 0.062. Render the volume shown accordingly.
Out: m³ 785006.4608
